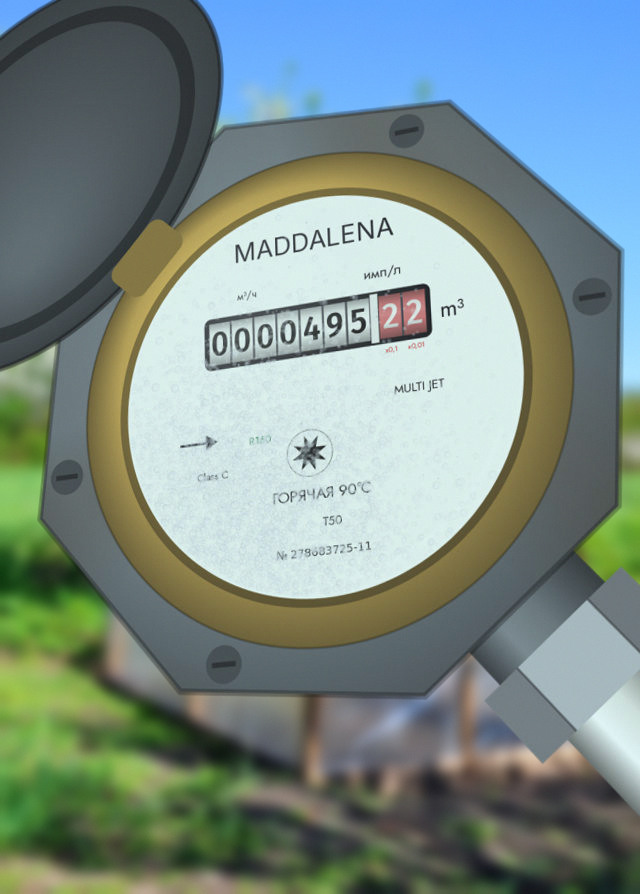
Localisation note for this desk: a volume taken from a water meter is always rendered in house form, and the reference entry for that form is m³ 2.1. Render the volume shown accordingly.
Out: m³ 495.22
